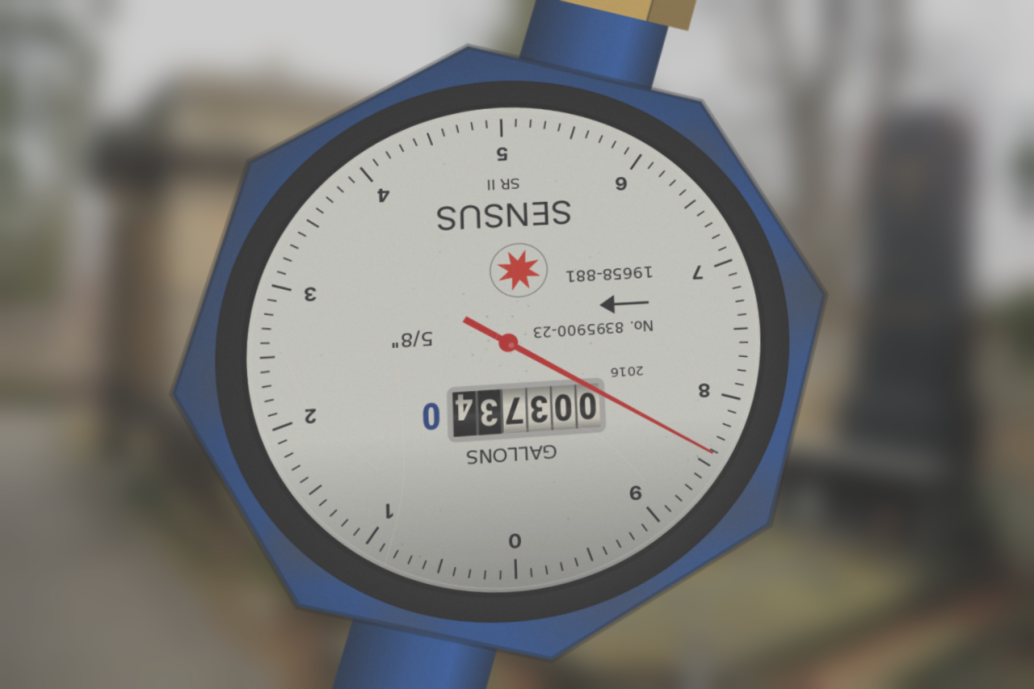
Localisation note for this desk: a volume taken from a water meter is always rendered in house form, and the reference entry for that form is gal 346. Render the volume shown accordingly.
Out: gal 37338.4
